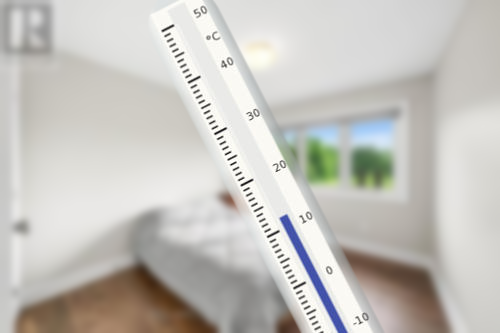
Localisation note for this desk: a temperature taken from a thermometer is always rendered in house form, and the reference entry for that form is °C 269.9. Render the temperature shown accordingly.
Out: °C 12
